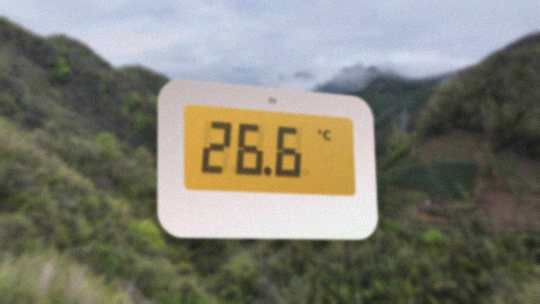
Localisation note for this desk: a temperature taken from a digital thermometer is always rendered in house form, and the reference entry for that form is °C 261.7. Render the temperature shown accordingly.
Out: °C 26.6
